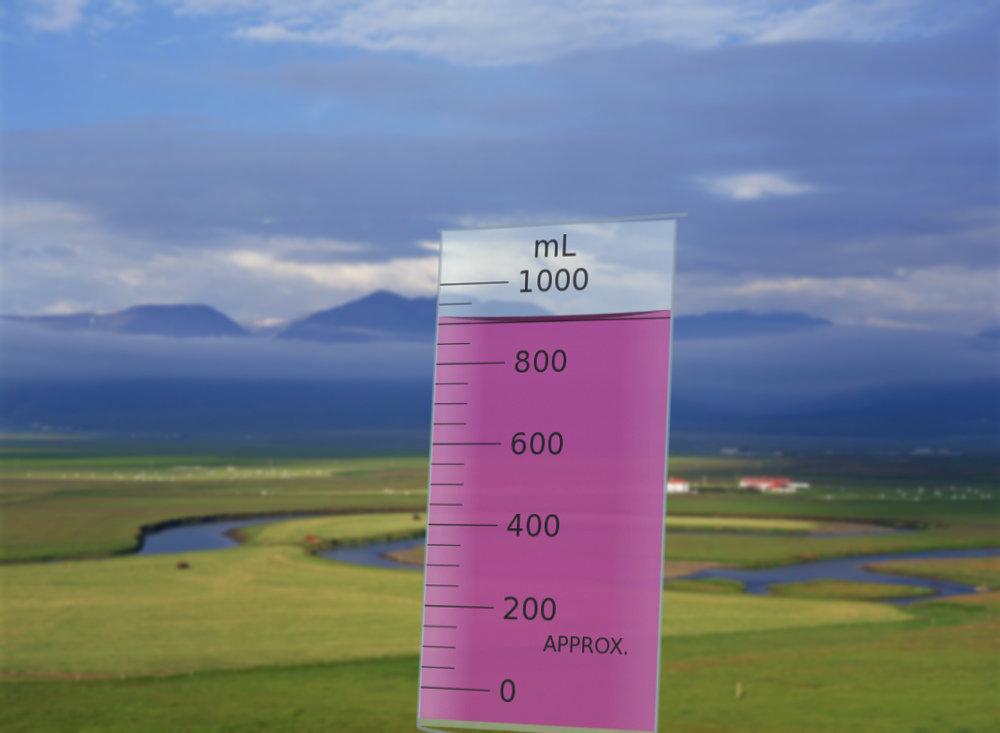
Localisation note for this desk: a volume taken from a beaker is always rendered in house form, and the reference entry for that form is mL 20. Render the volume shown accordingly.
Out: mL 900
